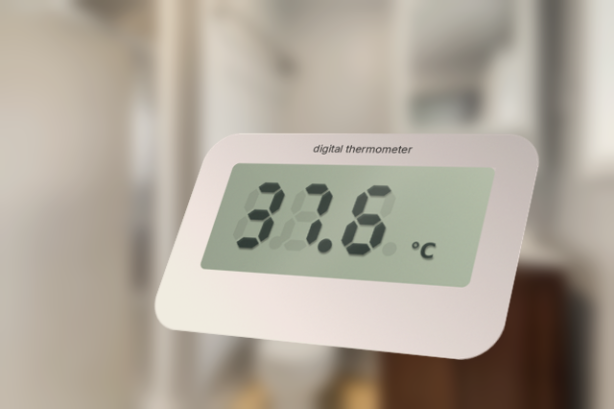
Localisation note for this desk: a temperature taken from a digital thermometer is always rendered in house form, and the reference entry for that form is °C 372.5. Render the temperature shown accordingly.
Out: °C 37.6
